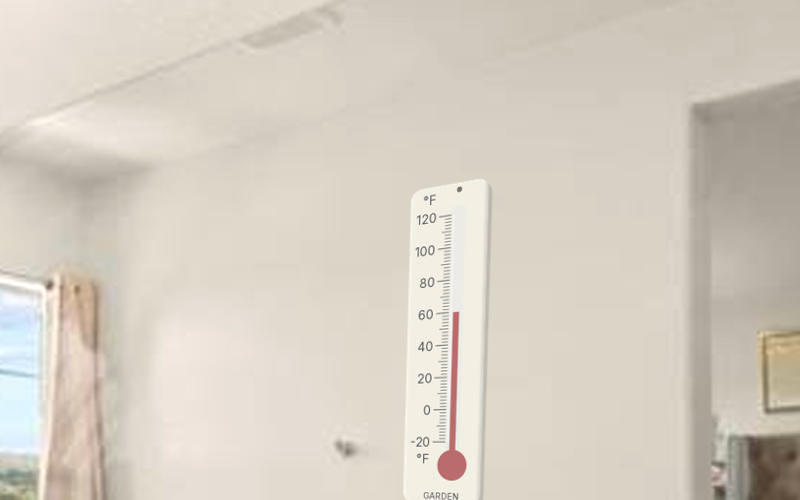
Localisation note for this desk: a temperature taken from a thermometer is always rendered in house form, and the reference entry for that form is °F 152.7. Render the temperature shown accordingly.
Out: °F 60
